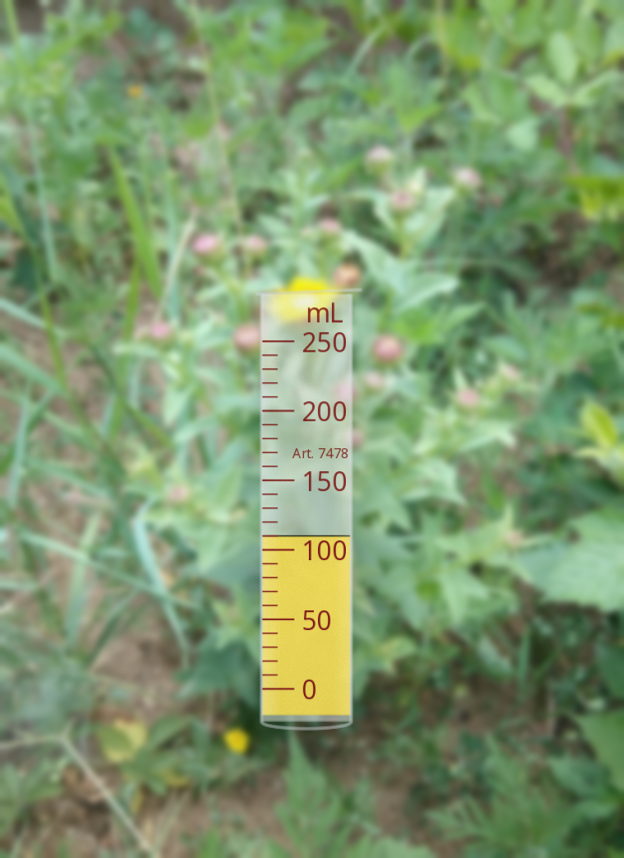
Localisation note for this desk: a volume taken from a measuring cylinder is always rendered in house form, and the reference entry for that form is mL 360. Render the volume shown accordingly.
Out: mL 110
